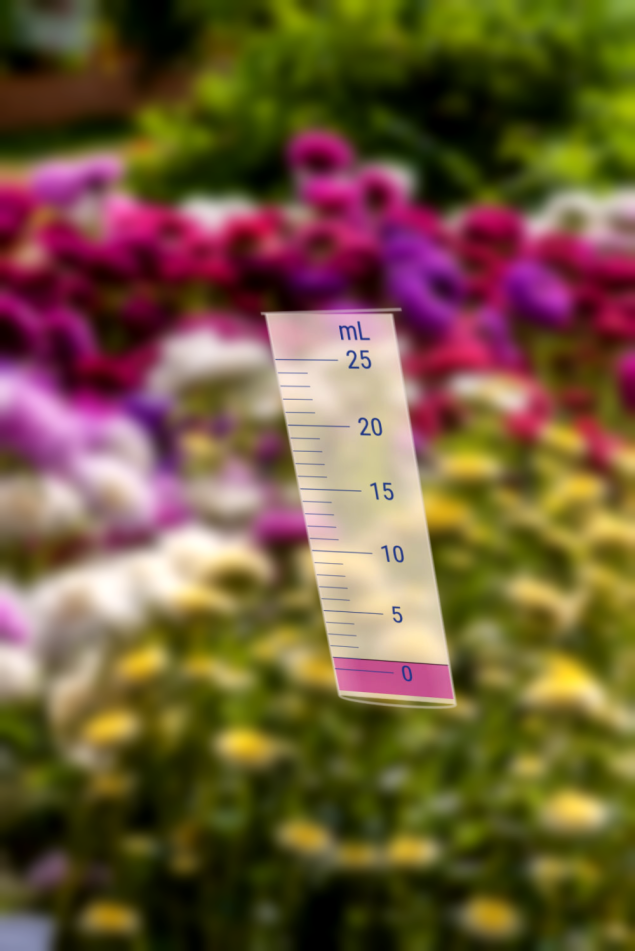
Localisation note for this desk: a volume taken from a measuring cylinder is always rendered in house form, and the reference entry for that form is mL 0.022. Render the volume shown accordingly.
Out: mL 1
